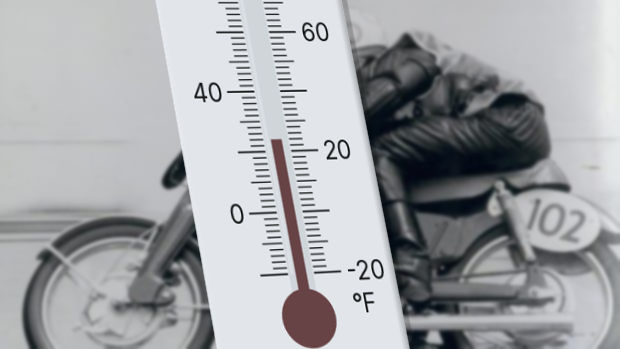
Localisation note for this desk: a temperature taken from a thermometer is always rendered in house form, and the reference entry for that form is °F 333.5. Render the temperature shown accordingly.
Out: °F 24
